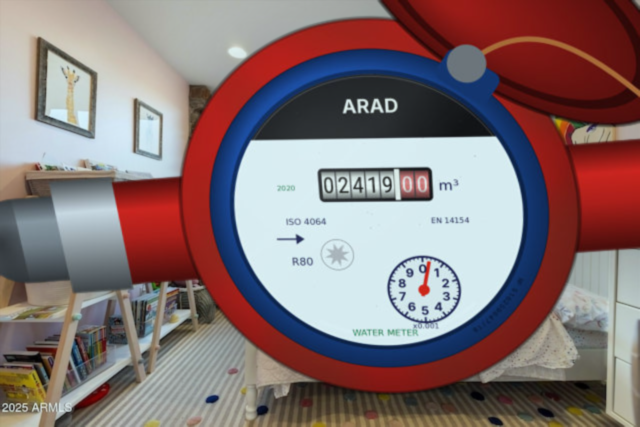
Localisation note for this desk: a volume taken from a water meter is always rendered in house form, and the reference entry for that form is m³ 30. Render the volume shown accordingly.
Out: m³ 2419.000
